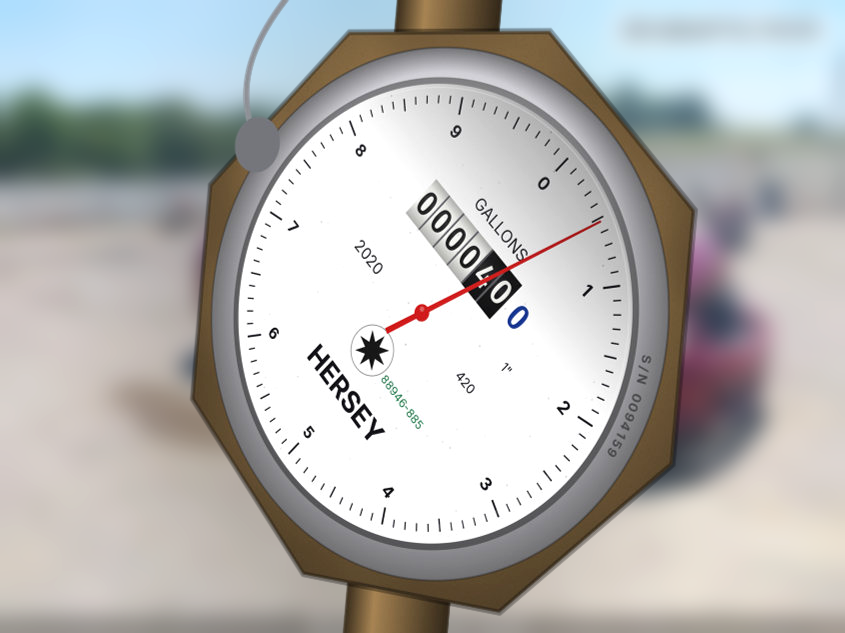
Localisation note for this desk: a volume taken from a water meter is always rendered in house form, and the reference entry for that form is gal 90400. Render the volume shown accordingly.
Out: gal 400.5
